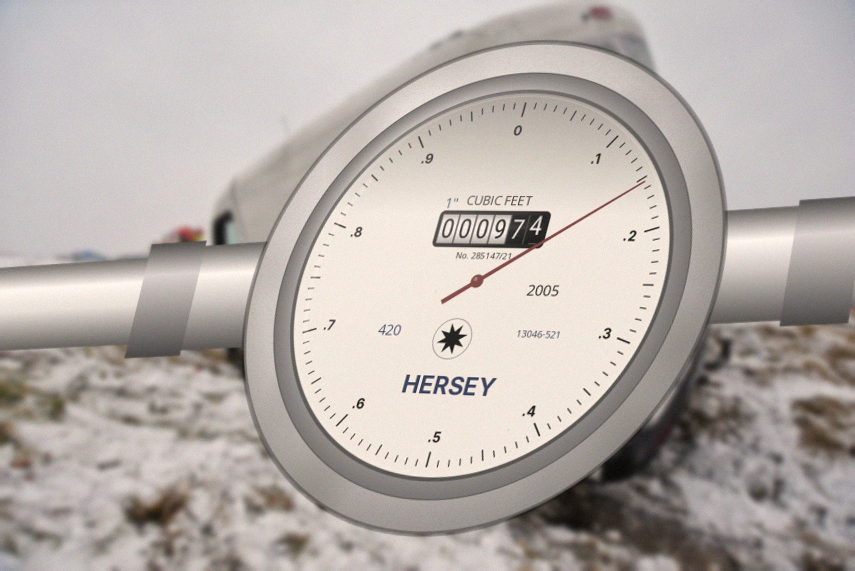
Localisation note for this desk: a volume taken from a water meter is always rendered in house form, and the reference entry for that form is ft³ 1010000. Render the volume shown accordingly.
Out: ft³ 974.15
